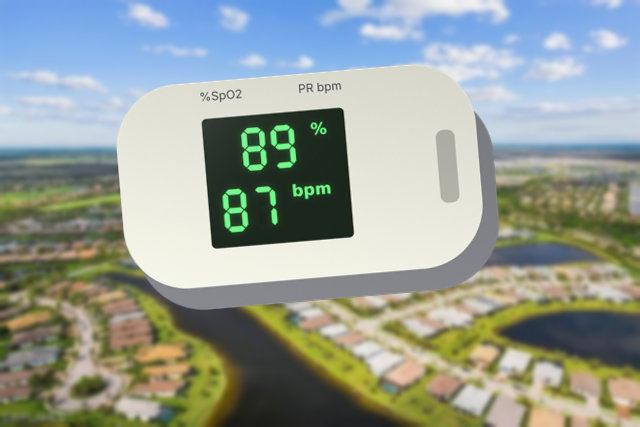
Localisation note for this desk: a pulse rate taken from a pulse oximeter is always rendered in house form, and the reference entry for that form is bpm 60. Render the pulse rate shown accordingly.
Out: bpm 87
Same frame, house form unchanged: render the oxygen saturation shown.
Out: % 89
